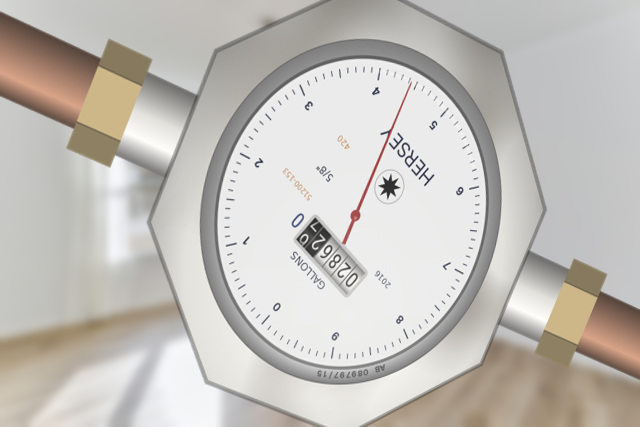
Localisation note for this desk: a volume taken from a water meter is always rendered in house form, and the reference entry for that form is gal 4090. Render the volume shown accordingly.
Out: gal 286264.4
